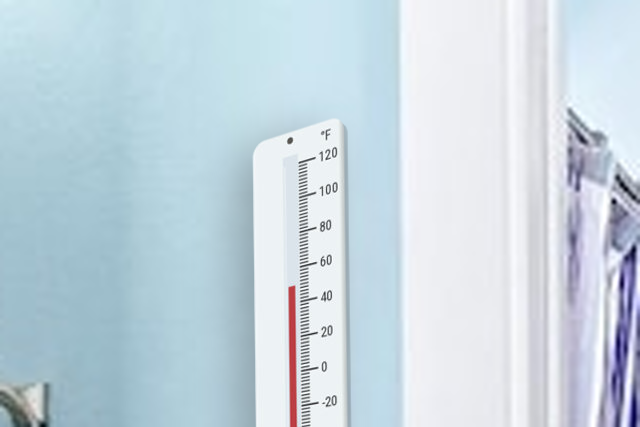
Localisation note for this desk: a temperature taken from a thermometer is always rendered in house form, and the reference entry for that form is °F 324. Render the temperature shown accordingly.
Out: °F 50
